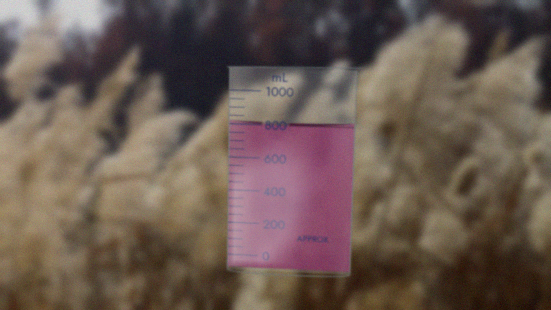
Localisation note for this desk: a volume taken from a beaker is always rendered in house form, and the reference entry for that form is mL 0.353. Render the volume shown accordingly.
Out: mL 800
